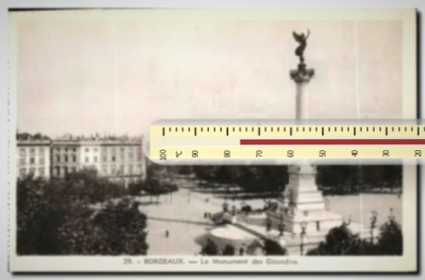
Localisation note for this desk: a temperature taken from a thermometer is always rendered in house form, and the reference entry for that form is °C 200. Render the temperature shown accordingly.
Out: °C 76
